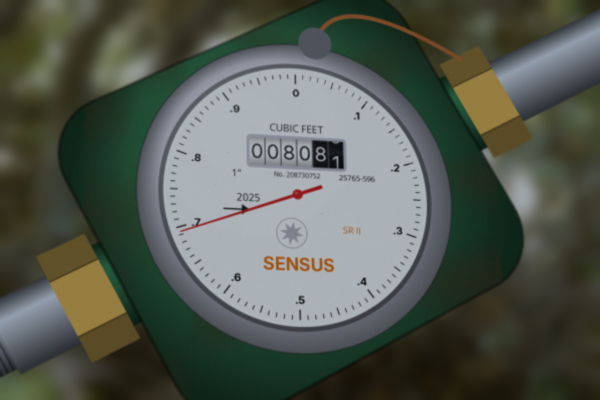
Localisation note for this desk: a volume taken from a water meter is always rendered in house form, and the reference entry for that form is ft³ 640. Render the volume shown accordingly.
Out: ft³ 8080.69
